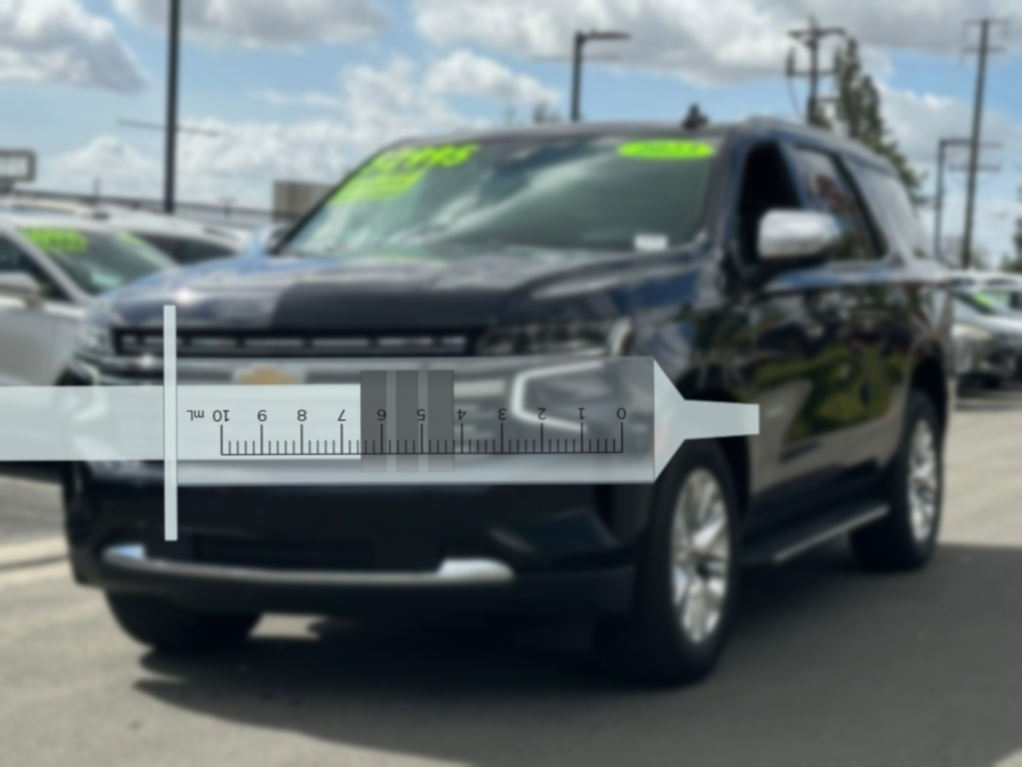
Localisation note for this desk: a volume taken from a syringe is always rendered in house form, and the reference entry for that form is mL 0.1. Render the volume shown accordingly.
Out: mL 4.2
